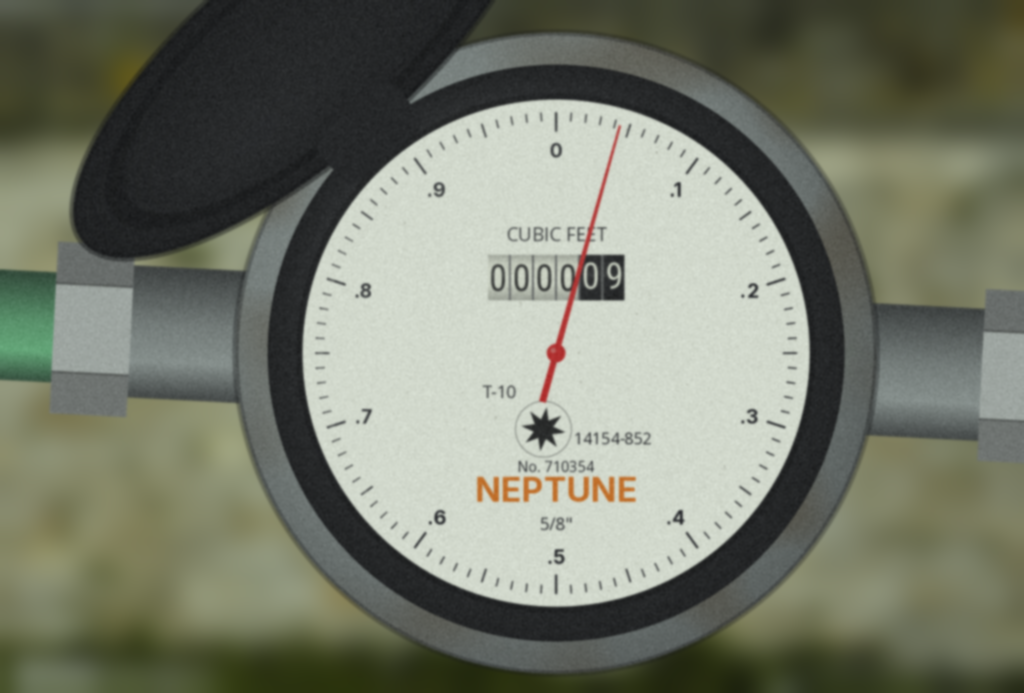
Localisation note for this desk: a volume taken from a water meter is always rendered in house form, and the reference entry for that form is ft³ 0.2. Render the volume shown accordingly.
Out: ft³ 9.04
